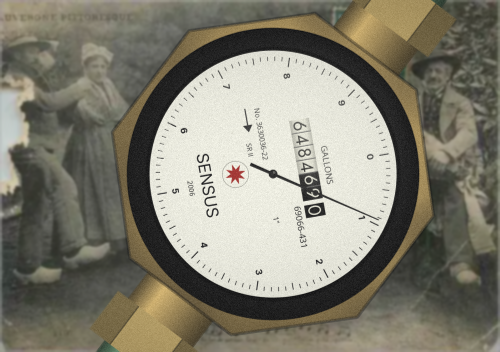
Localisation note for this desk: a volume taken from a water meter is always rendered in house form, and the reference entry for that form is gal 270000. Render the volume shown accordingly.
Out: gal 6484690.9
